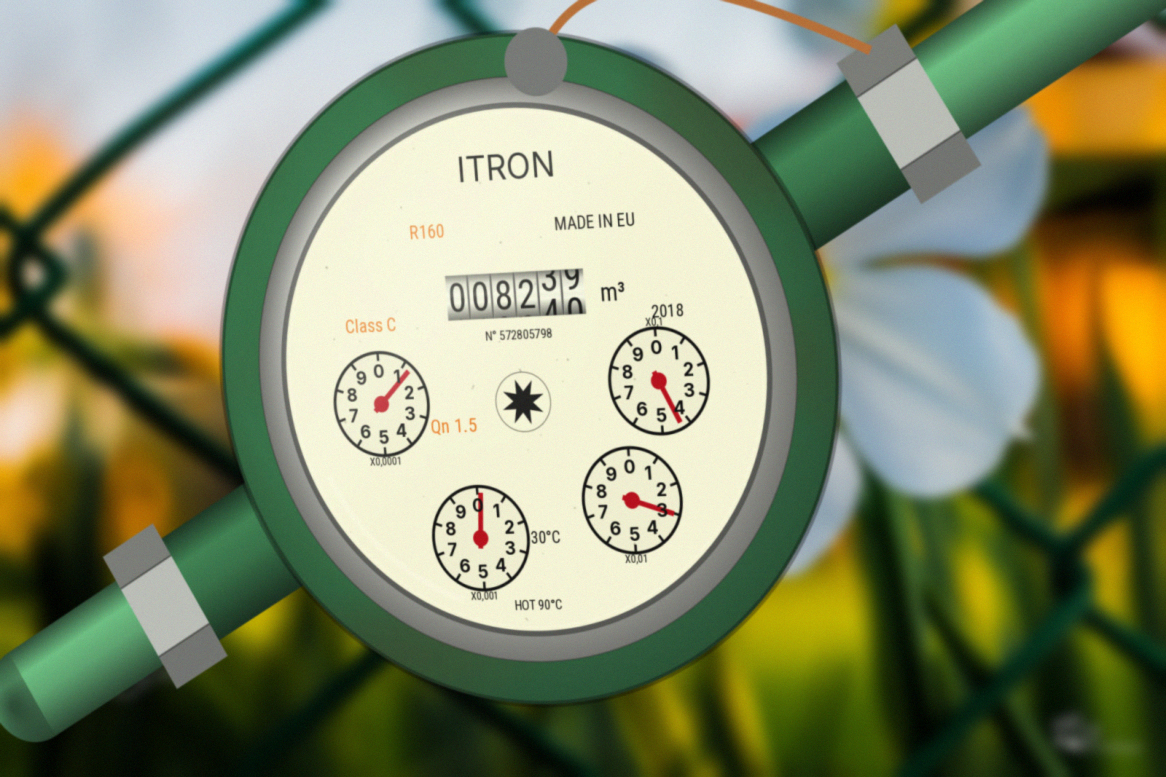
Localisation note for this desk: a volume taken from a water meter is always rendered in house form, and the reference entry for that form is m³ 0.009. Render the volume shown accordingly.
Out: m³ 8239.4301
